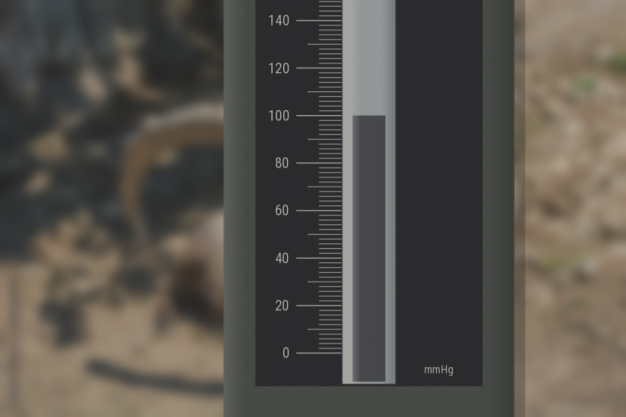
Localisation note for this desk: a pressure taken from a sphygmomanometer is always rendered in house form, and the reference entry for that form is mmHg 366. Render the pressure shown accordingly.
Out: mmHg 100
